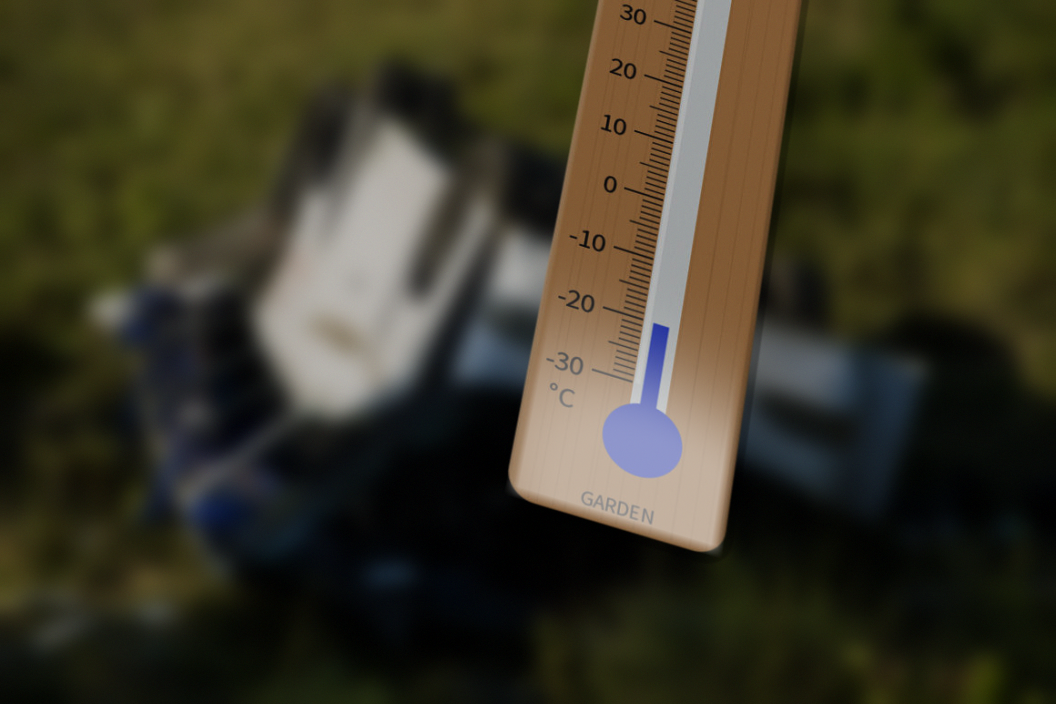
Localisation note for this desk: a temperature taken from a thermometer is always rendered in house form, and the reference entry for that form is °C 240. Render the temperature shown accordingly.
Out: °C -20
